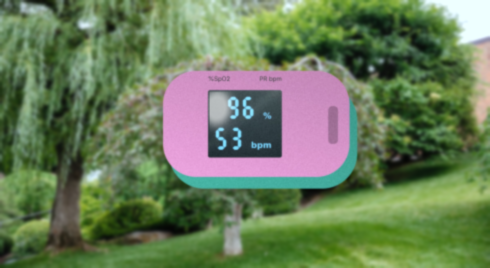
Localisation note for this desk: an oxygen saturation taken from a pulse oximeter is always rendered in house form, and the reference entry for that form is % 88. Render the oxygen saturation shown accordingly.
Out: % 96
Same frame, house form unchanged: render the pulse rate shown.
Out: bpm 53
